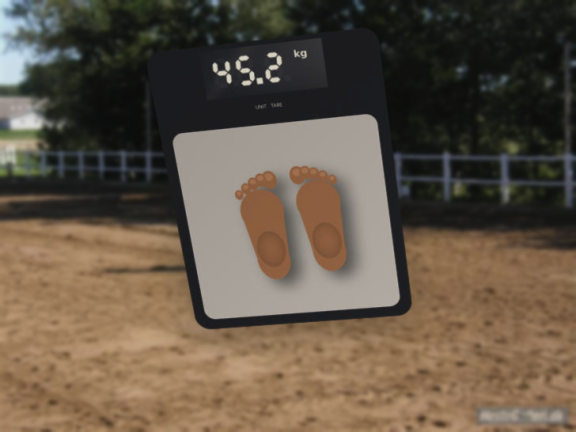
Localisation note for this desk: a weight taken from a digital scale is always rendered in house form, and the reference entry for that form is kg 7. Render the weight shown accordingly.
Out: kg 45.2
